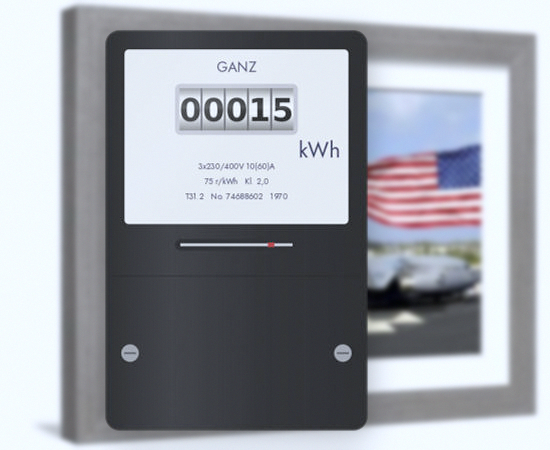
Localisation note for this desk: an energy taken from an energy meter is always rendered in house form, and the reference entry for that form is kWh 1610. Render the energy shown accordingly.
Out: kWh 15
